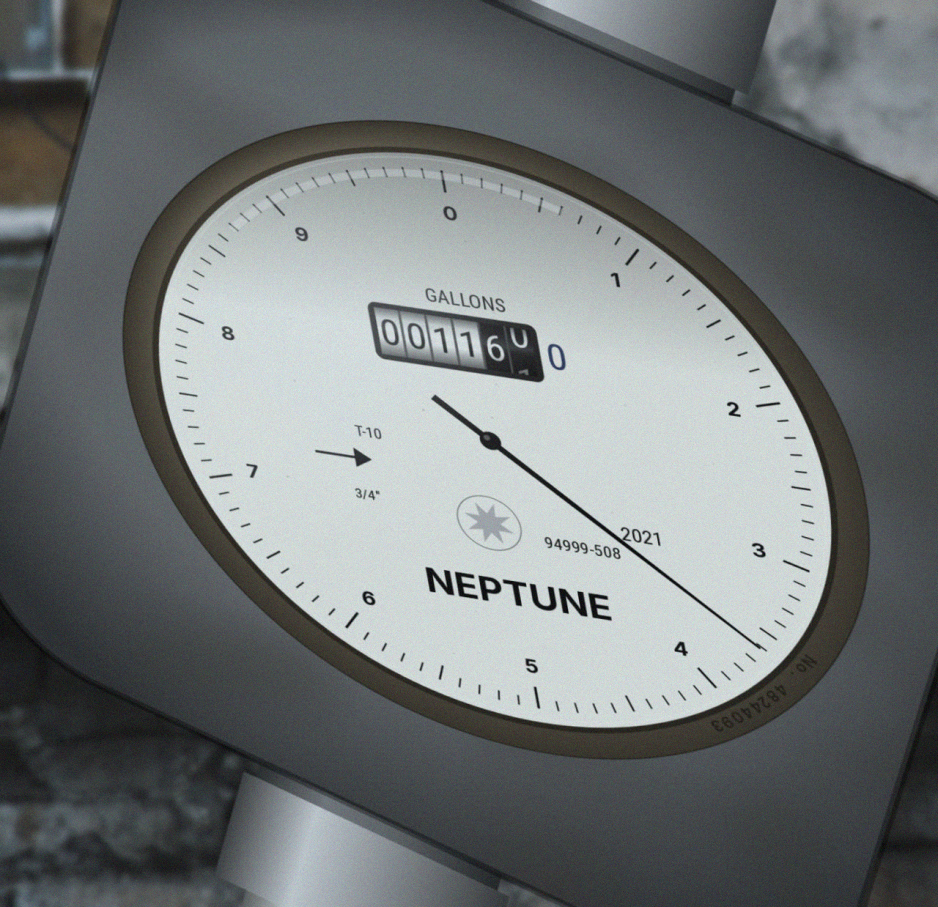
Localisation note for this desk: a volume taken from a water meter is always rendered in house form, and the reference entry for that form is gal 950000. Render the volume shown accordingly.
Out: gal 11603.6
